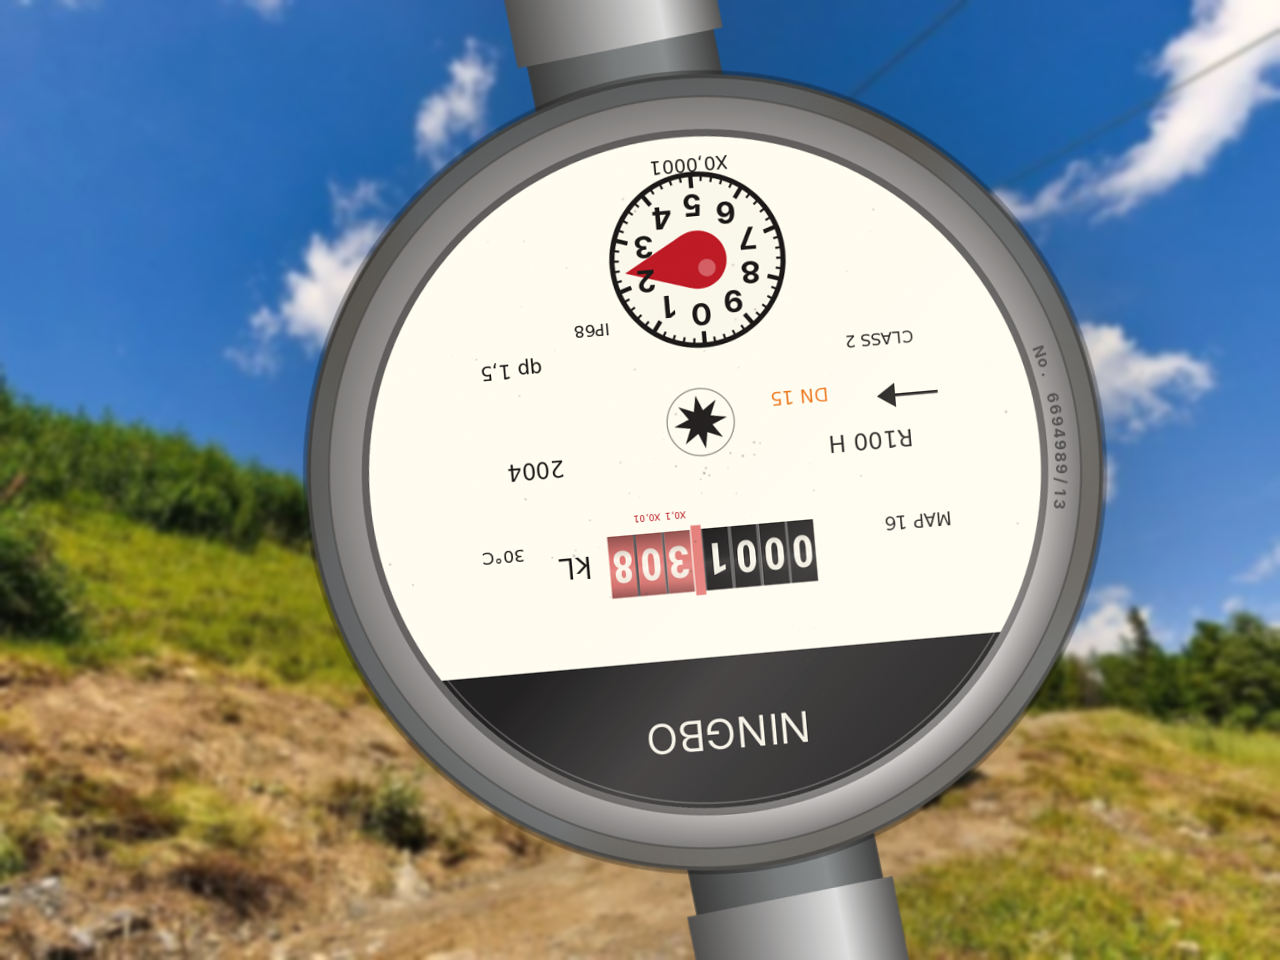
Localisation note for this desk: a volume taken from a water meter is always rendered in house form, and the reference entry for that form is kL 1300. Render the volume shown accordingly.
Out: kL 1.3082
